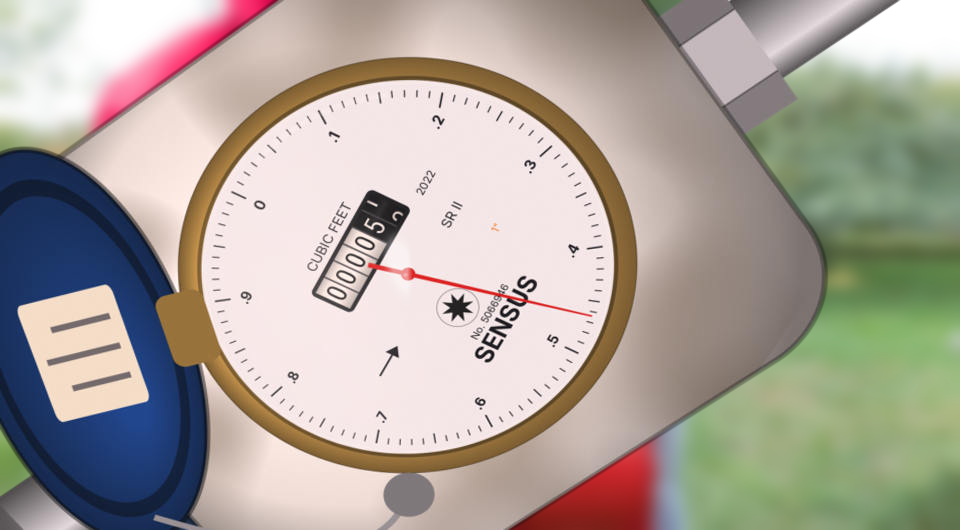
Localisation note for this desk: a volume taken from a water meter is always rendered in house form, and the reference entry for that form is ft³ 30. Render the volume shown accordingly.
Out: ft³ 51.46
